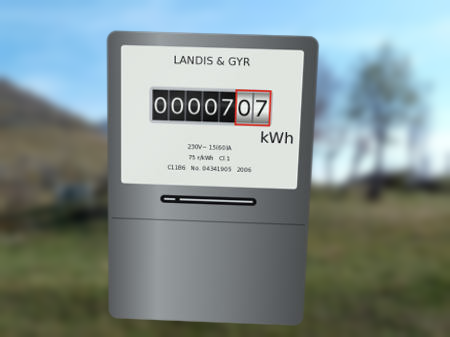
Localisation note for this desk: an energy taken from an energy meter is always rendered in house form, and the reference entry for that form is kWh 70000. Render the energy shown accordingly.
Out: kWh 7.07
